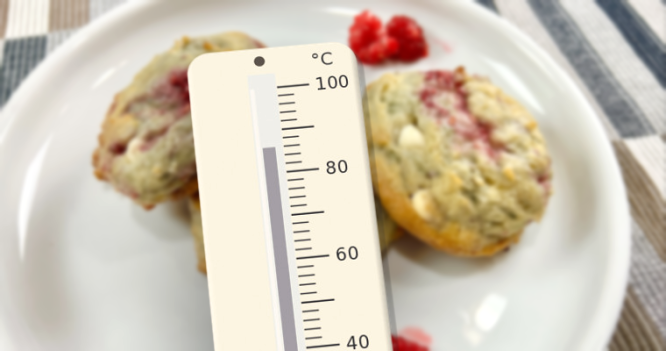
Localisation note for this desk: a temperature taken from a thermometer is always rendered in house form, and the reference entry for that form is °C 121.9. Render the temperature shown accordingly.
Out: °C 86
